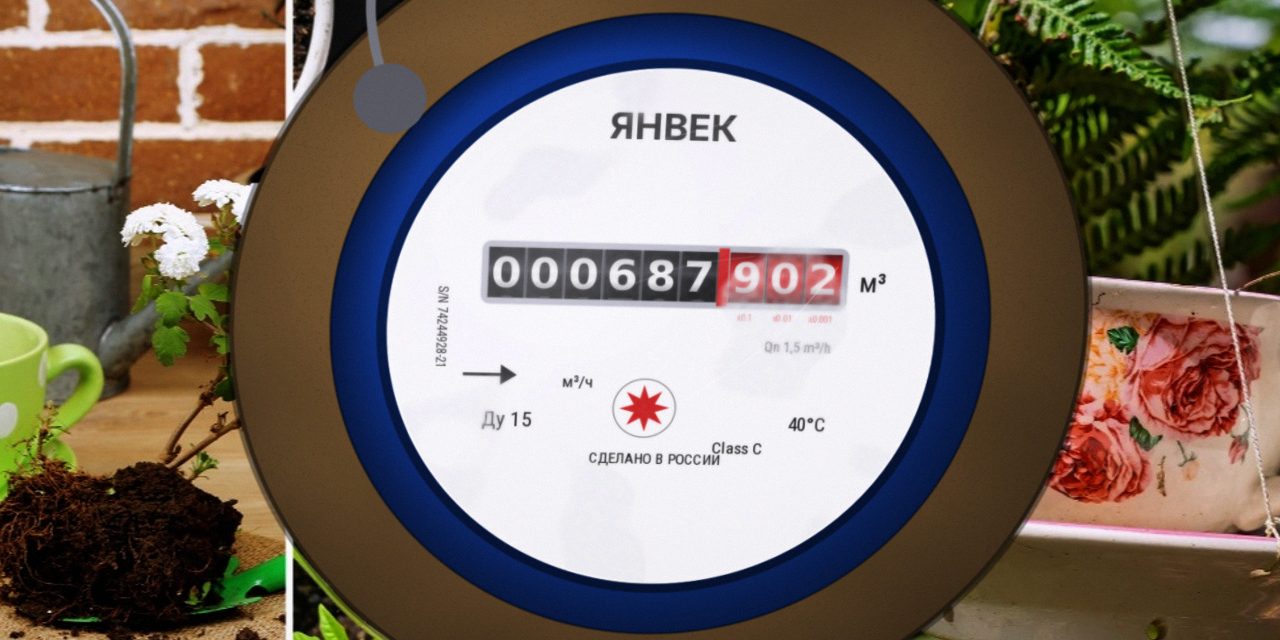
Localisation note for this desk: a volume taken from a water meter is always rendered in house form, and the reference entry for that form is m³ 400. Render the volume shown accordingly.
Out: m³ 687.902
